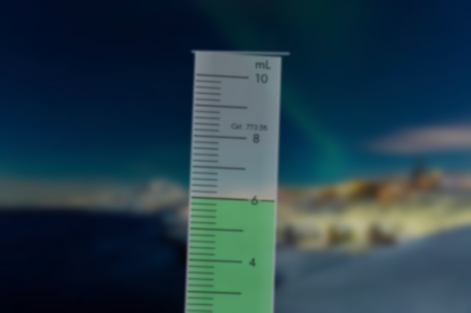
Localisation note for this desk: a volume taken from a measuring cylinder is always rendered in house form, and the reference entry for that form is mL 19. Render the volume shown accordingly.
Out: mL 6
